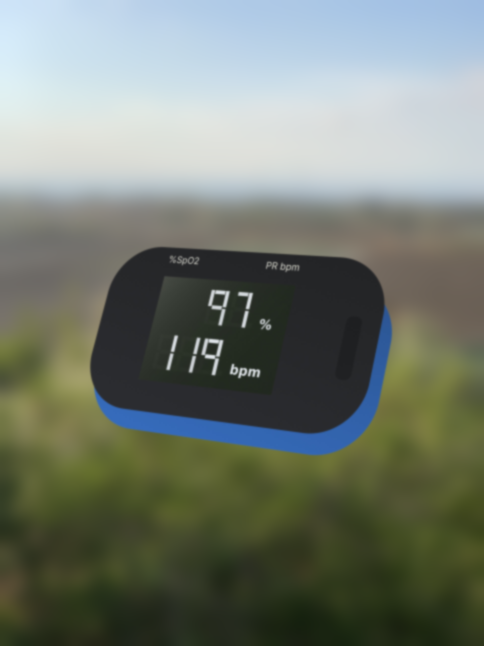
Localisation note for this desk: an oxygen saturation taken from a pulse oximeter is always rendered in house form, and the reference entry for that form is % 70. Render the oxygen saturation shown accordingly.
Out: % 97
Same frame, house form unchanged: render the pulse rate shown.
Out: bpm 119
